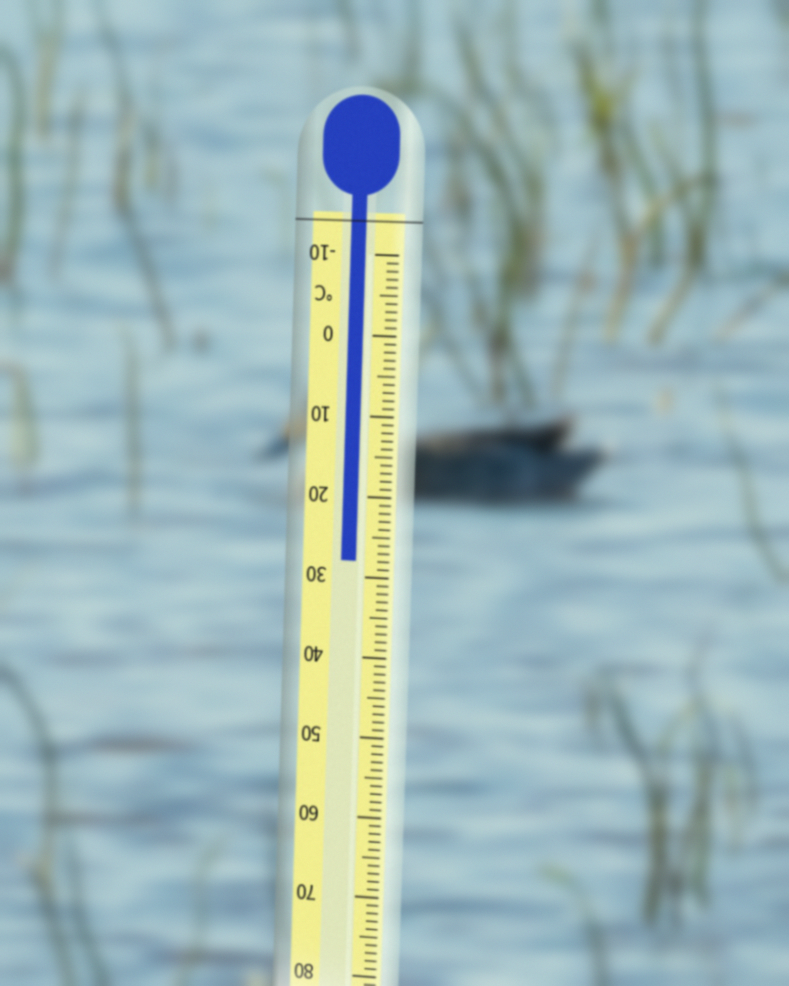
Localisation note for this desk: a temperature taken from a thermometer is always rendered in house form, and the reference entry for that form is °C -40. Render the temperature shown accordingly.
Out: °C 28
